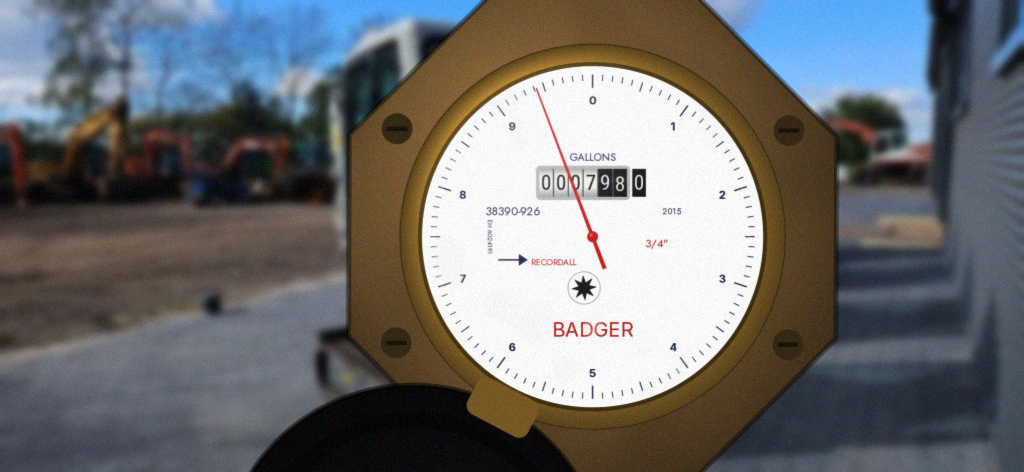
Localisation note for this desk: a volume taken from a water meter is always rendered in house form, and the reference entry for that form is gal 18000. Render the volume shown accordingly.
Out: gal 7979.4
